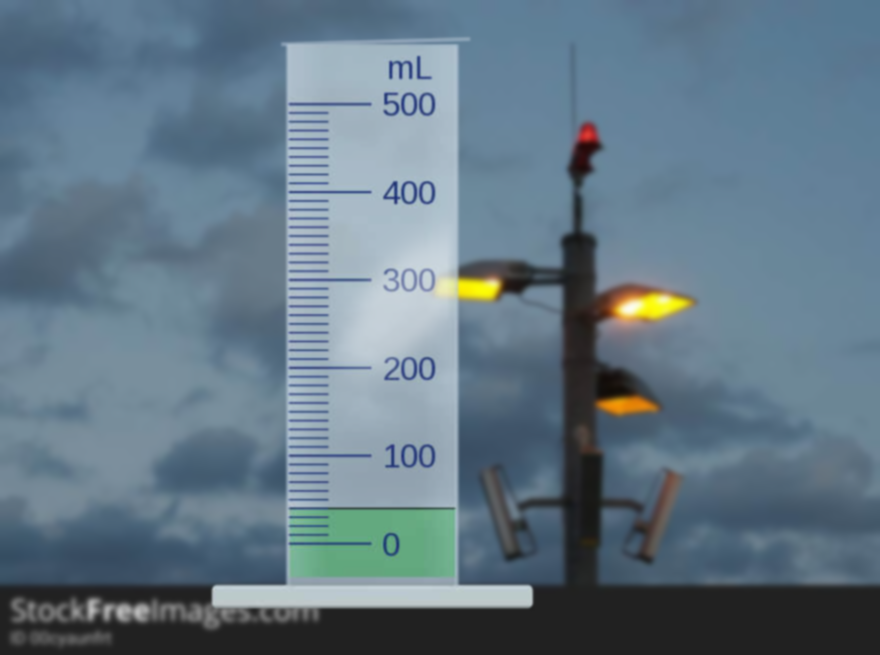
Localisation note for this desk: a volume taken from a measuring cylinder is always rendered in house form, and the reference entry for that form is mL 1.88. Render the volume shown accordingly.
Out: mL 40
